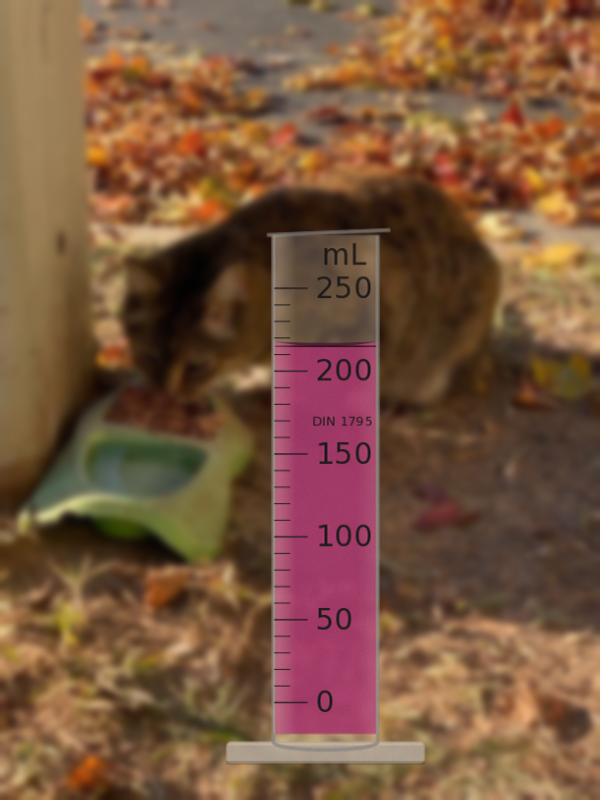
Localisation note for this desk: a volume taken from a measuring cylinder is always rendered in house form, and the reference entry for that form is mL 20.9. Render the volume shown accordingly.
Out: mL 215
